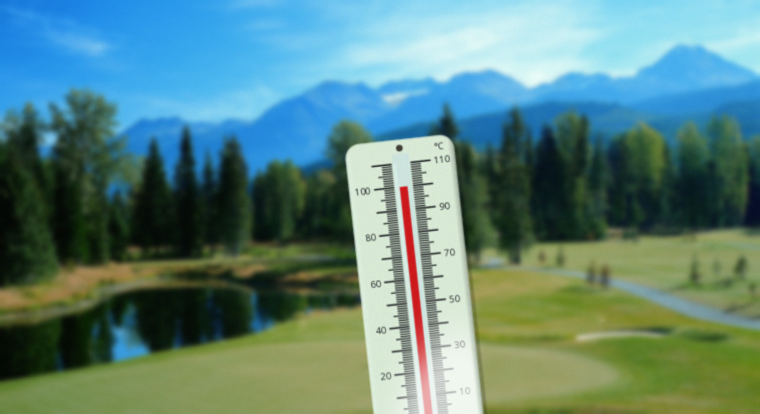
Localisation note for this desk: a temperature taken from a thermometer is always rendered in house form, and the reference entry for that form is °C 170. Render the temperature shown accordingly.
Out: °C 100
